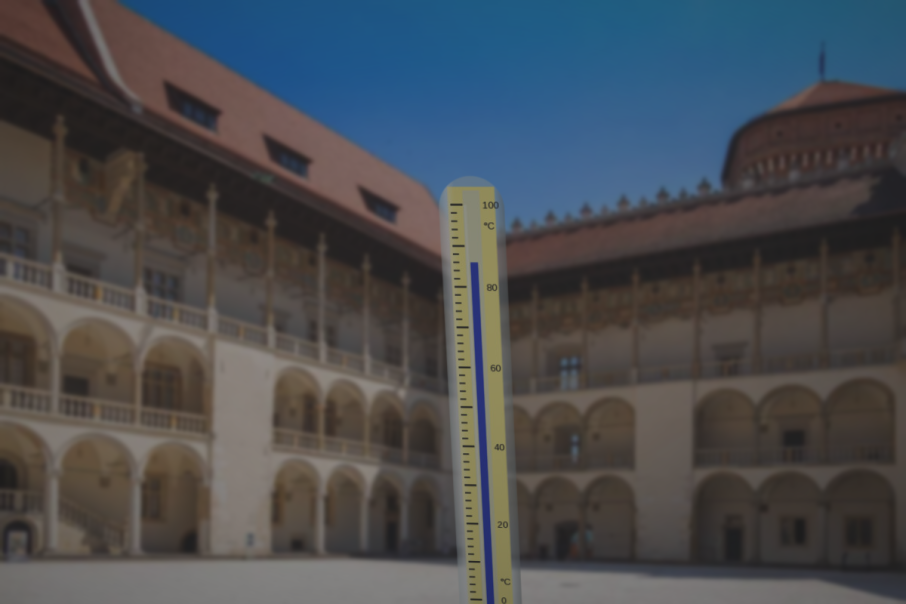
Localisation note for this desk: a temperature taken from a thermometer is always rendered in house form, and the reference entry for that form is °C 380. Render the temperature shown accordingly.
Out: °C 86
